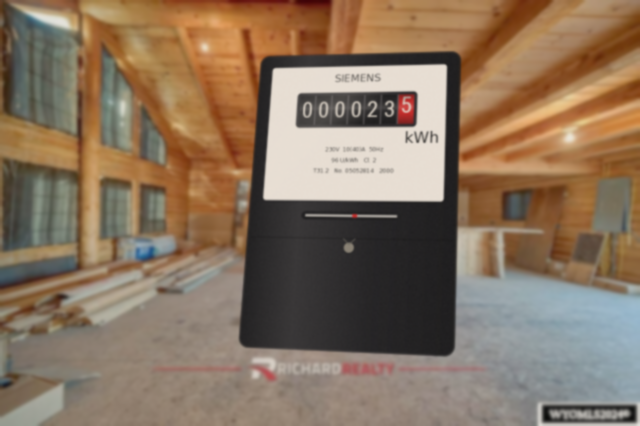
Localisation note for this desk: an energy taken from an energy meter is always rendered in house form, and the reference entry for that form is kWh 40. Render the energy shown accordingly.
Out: kWh 23.5
